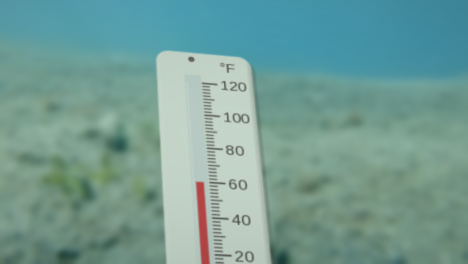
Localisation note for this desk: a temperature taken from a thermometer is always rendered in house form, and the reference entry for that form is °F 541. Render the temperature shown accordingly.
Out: °F 60
